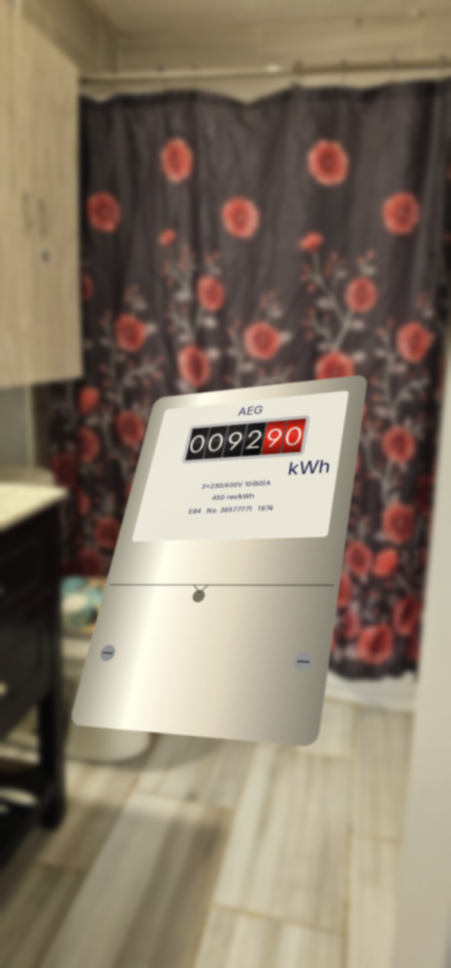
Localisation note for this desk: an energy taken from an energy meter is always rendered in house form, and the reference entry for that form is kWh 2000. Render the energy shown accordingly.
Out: kWh 92.90
